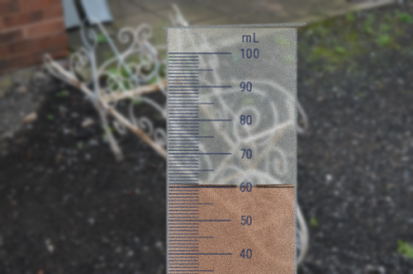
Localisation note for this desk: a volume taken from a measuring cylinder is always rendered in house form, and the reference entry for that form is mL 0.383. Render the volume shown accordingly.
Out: mL 60
